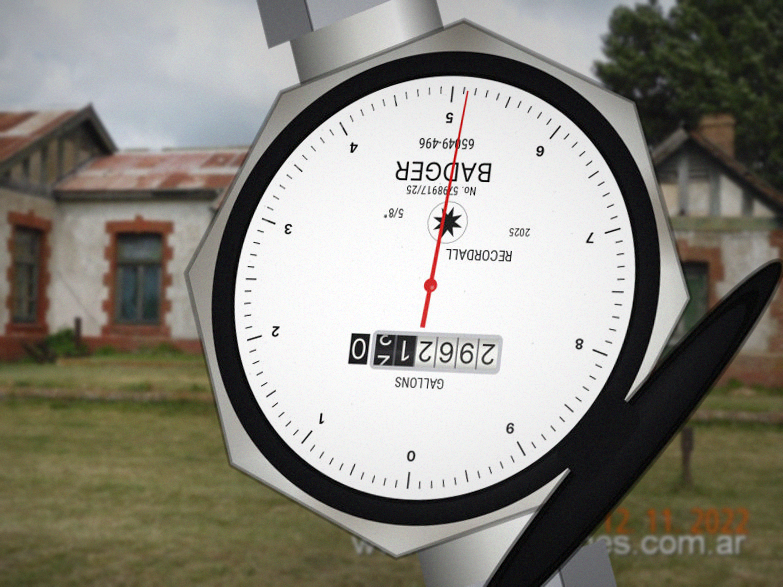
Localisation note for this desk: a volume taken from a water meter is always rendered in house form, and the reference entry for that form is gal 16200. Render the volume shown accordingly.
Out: gal 2962125.1
